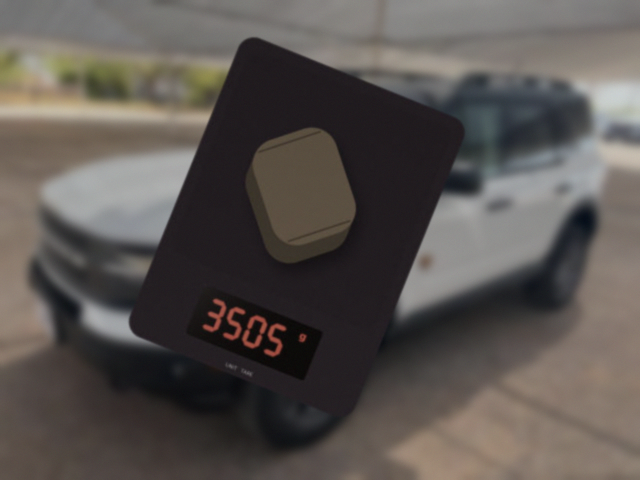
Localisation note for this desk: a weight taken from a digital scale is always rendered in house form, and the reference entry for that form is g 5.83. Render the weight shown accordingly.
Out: g 3505
